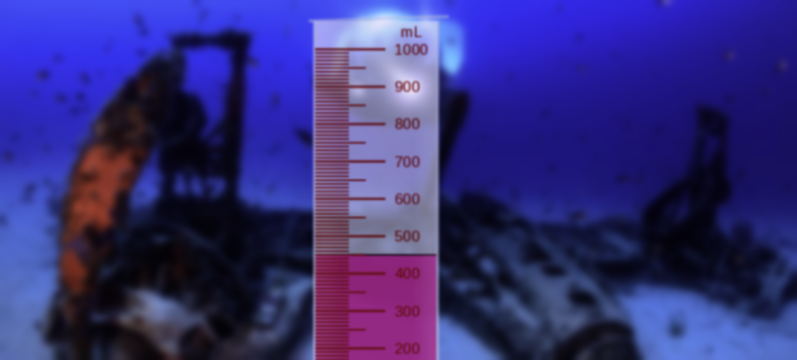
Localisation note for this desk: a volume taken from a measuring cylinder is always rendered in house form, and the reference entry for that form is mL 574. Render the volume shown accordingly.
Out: mL 450
